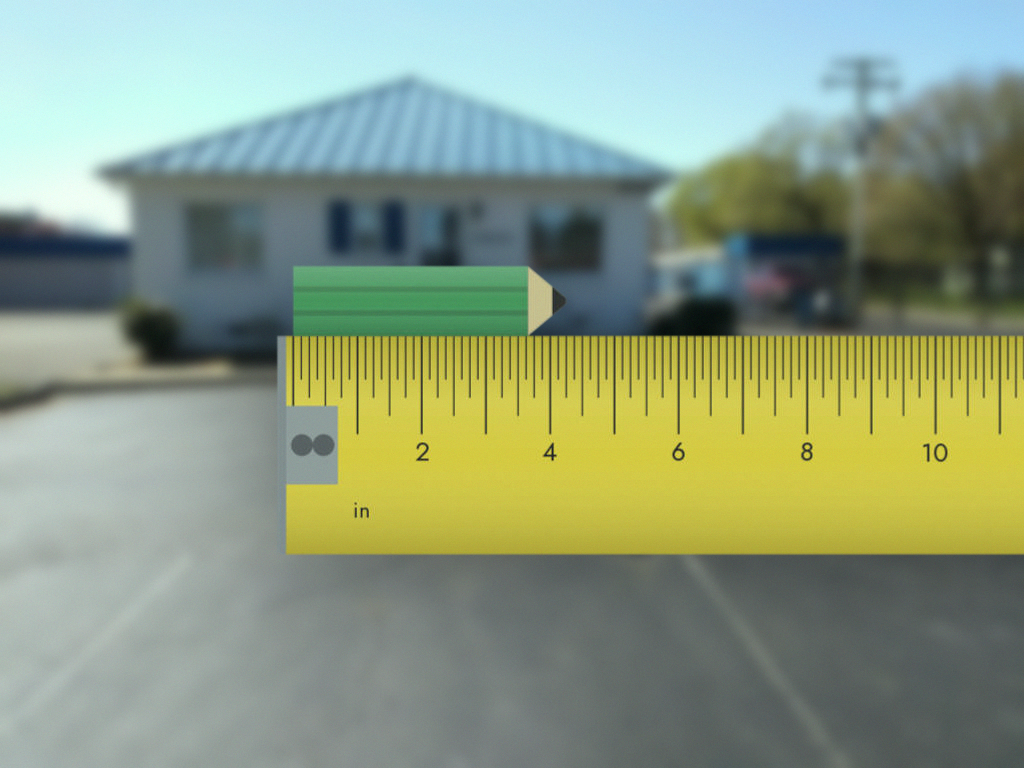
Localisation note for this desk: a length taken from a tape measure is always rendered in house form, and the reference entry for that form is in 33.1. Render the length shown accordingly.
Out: in 4.25
